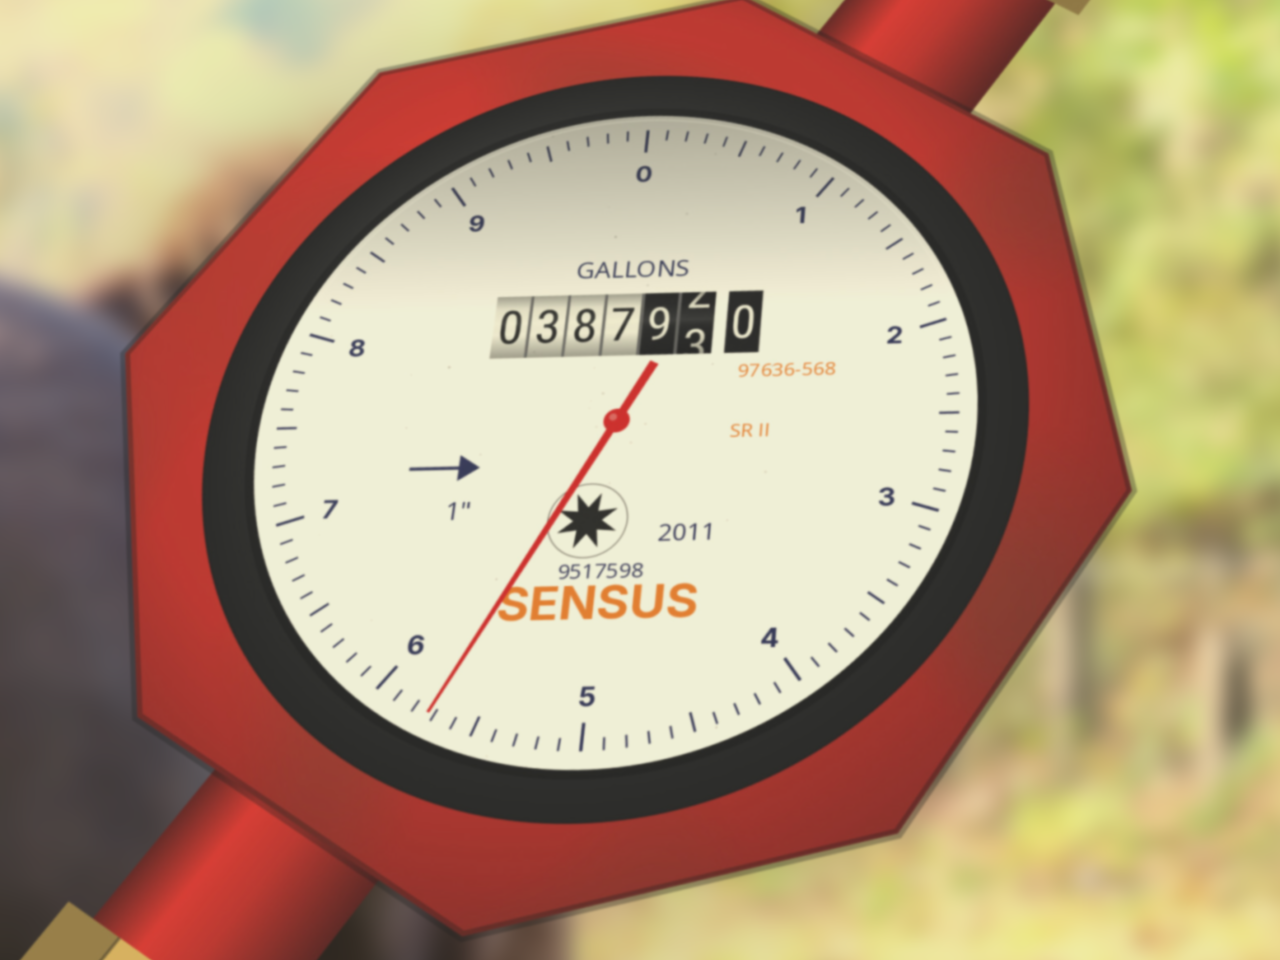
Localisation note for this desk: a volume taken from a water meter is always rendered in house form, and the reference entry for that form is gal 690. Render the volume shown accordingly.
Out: gal 387925.7
